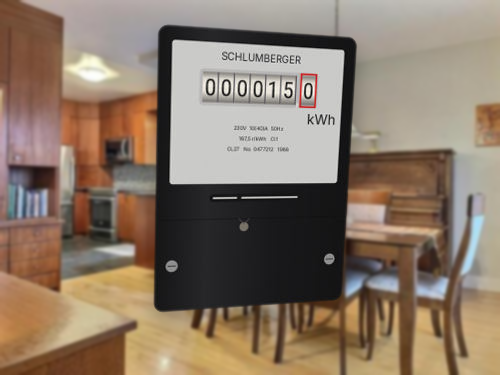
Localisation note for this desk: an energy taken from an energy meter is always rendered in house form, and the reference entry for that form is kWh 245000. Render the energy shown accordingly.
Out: kWh 15.0
